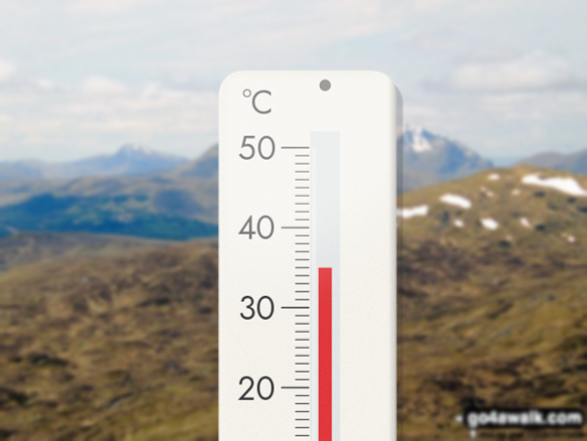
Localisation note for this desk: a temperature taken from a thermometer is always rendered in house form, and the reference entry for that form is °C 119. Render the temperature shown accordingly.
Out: °C 35
